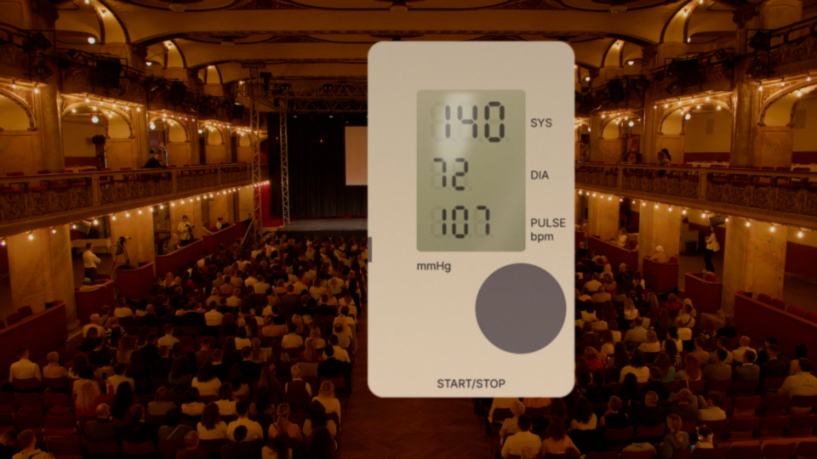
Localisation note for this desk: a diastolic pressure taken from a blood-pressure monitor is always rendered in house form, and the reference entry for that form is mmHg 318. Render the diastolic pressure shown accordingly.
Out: mmHg 72
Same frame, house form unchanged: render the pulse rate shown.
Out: bpm 107
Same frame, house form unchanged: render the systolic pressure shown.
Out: mmHg 140
